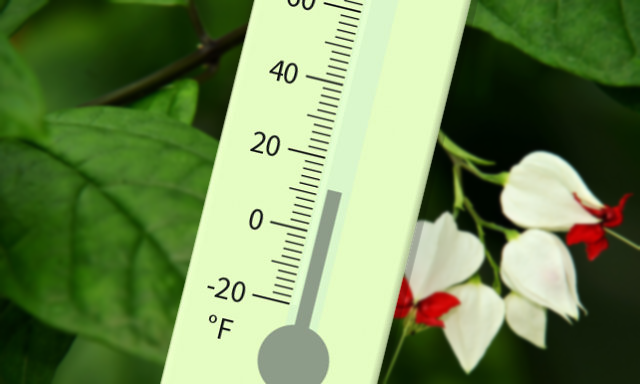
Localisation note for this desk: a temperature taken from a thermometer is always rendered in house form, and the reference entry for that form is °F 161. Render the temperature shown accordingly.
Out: °F 12
